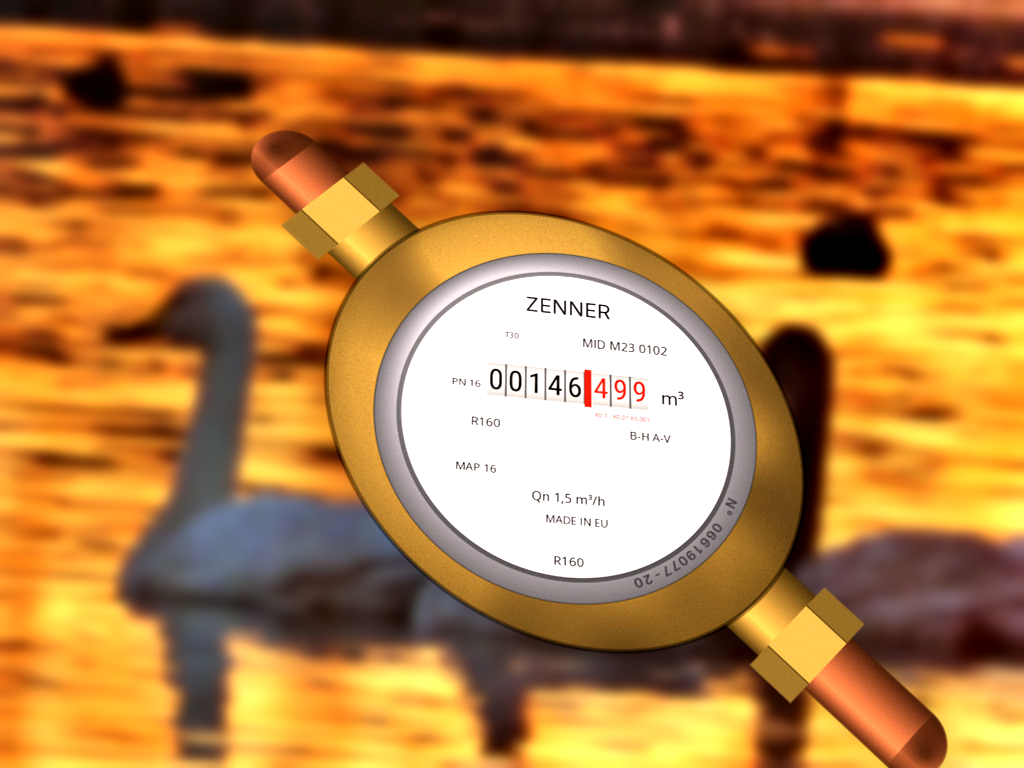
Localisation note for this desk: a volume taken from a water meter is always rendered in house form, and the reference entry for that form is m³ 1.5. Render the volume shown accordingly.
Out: m³ 146.499
